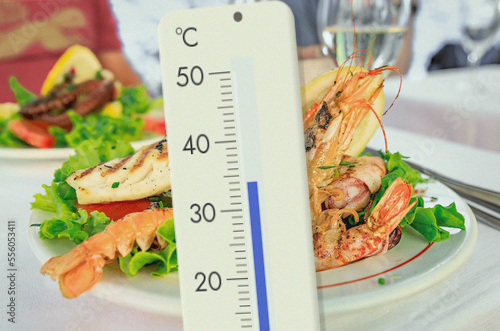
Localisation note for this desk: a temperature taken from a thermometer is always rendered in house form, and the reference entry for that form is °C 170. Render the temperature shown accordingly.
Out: °C 34
